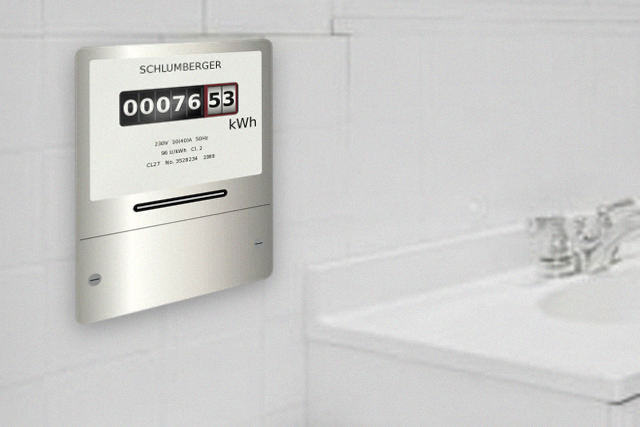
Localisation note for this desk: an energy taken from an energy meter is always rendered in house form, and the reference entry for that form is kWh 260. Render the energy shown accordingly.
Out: kWh 76.53
